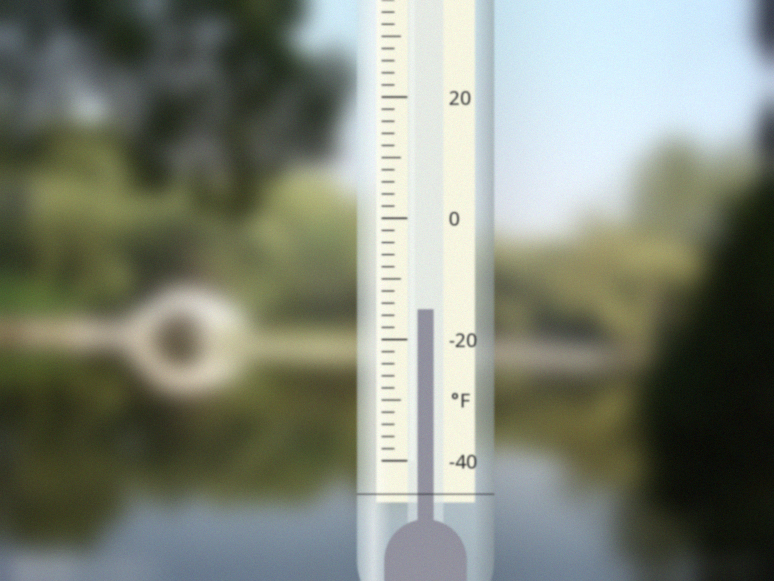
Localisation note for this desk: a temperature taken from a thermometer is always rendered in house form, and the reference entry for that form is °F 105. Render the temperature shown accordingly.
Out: °F -15
